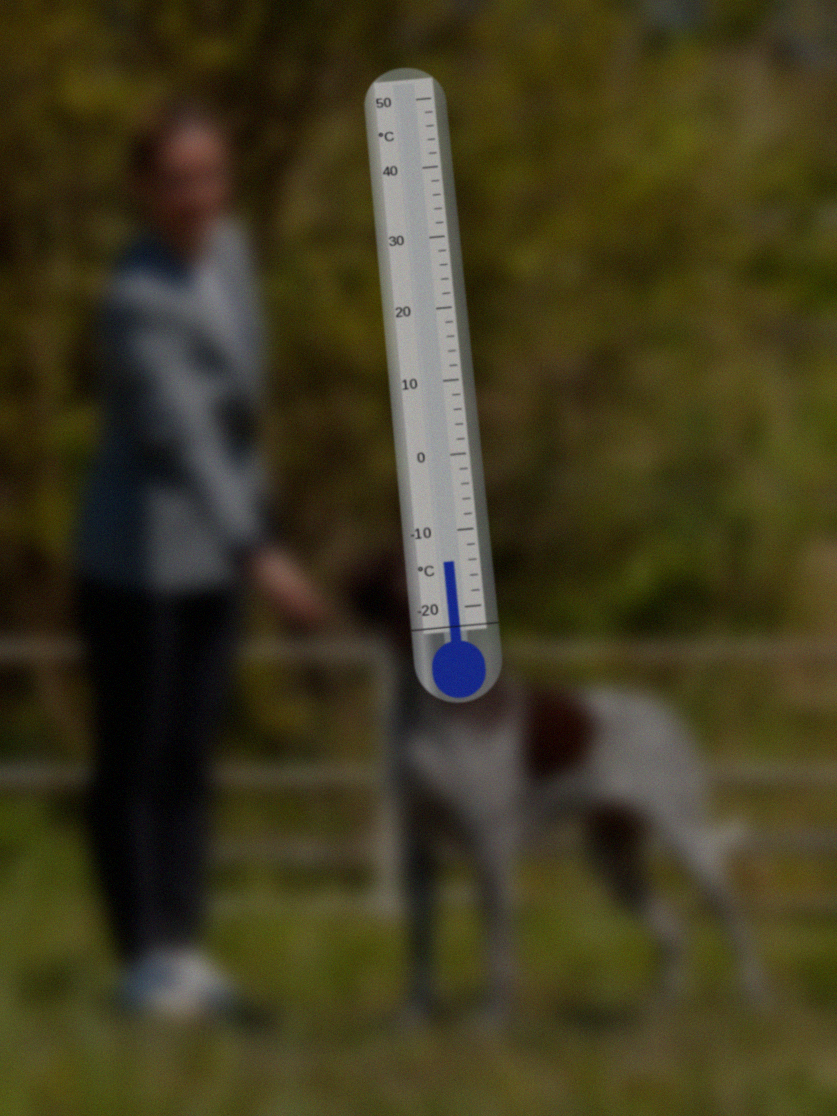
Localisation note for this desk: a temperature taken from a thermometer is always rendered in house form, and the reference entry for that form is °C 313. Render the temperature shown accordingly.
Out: °C -14
